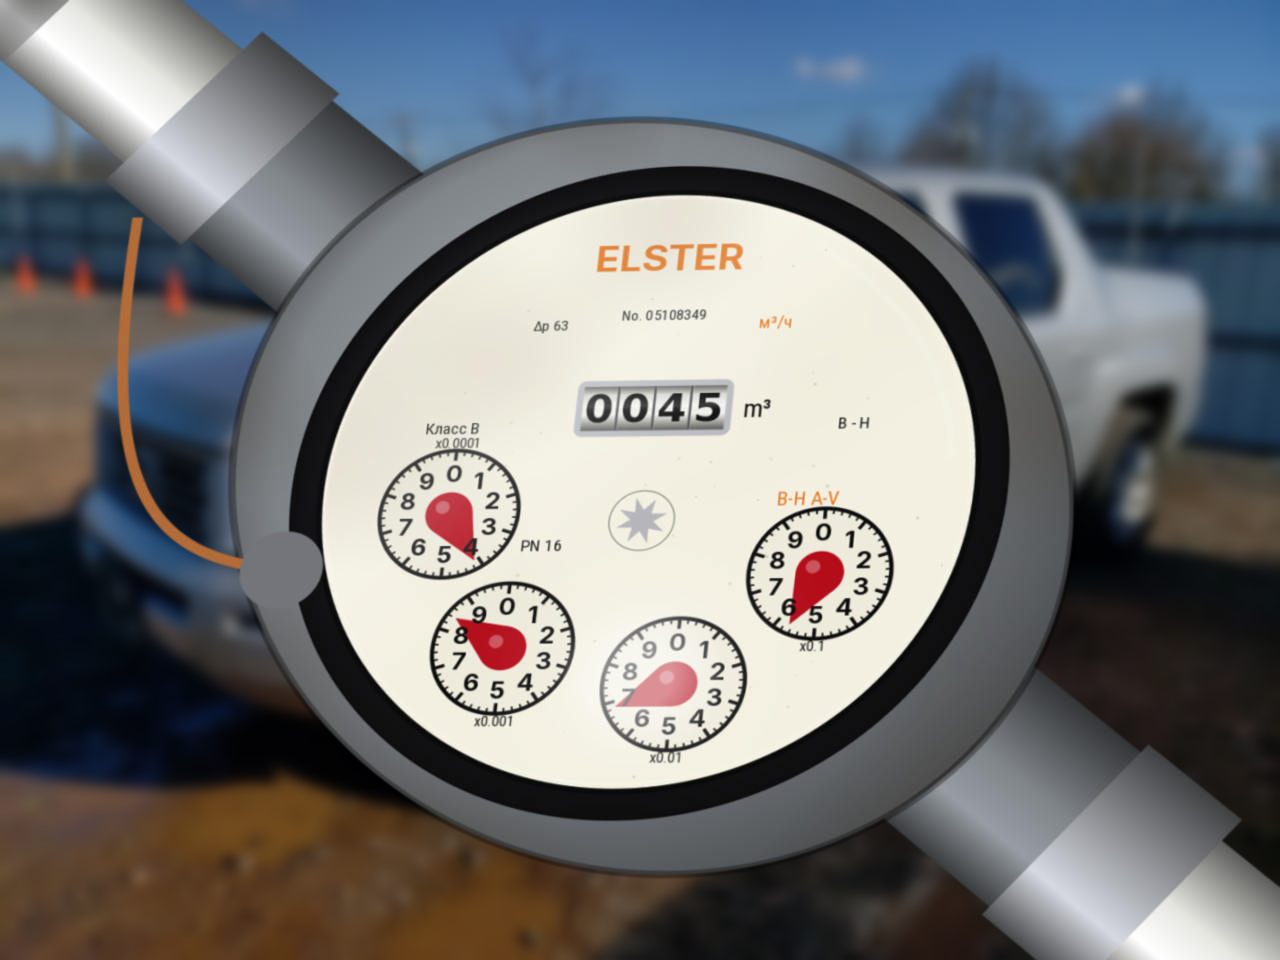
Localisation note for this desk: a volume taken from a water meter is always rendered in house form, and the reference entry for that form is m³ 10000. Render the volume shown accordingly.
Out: m³ 45.5684
